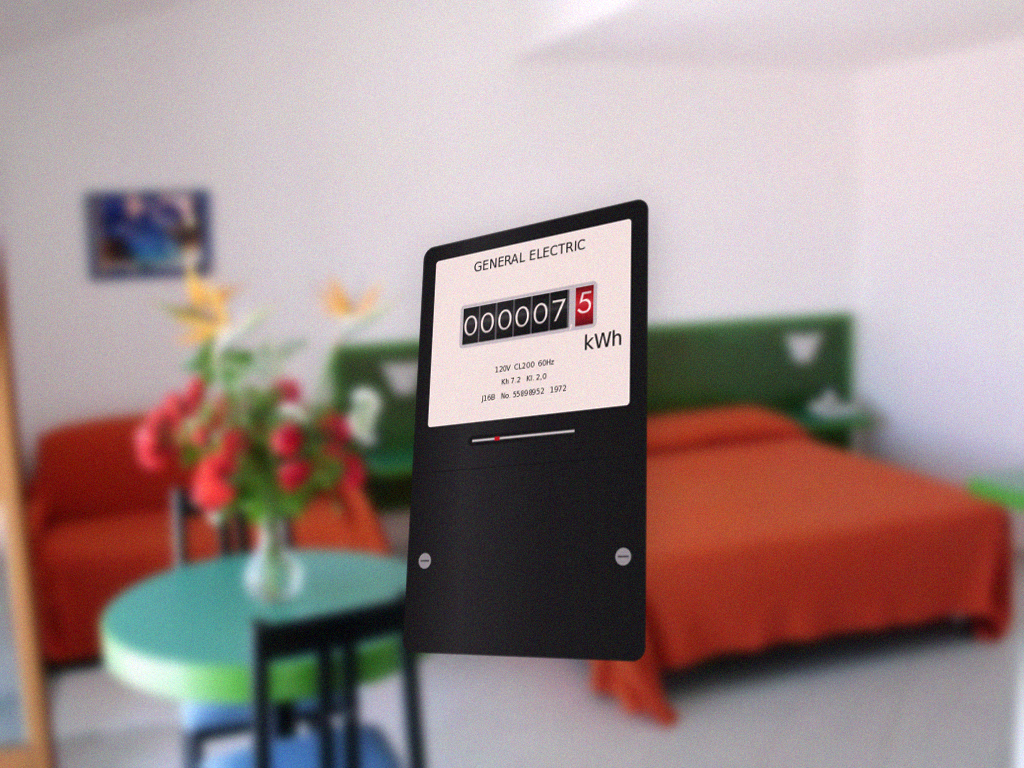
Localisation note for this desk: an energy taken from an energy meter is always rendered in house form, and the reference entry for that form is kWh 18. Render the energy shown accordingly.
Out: kWh 7.5
